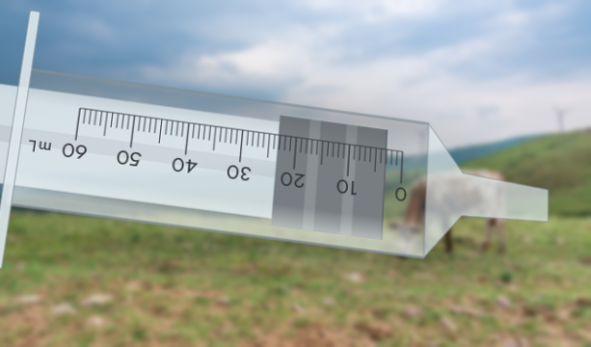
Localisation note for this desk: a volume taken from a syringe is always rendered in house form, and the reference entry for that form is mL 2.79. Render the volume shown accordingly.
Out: mL 3
